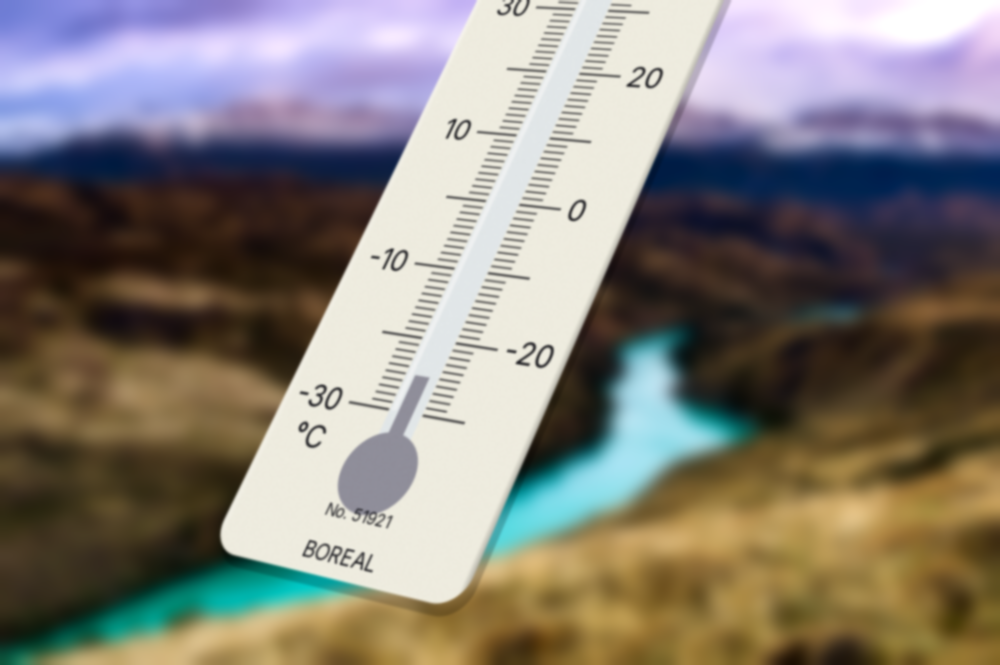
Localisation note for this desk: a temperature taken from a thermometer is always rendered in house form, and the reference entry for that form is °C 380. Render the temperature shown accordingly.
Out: °C -25
